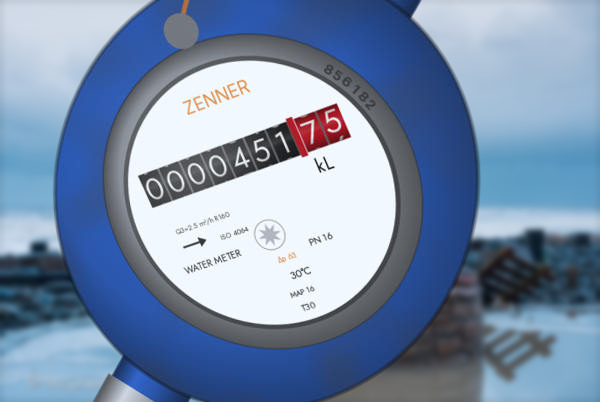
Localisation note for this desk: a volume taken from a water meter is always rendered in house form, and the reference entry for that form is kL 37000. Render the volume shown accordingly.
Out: kL 451.75
